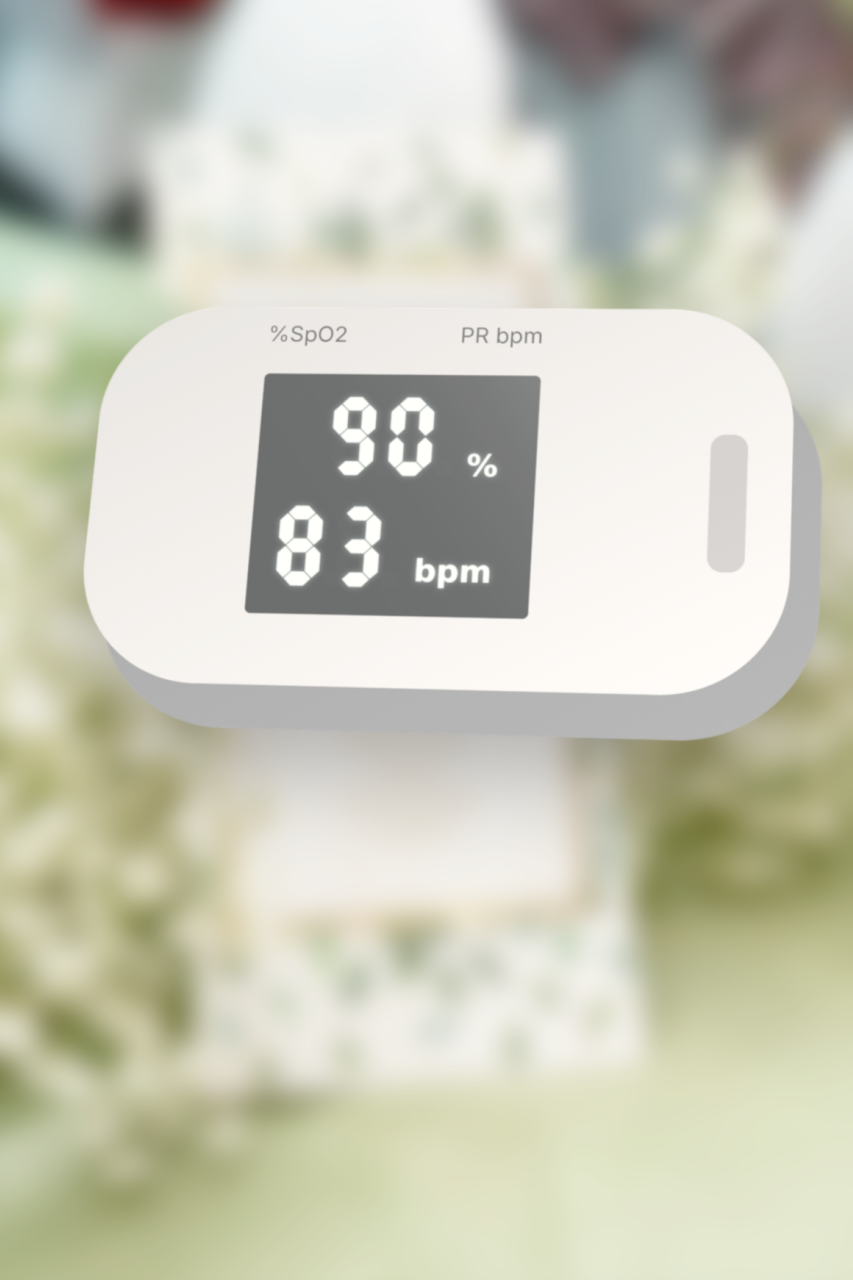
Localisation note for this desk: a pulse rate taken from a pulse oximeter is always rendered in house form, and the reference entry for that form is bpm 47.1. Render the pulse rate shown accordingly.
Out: bpm 83
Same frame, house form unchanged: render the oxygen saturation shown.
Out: % 90
